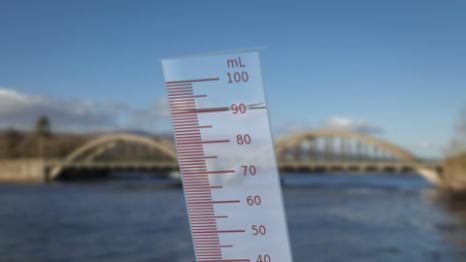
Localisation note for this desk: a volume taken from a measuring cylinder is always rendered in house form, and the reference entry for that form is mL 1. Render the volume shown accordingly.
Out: mL 90
